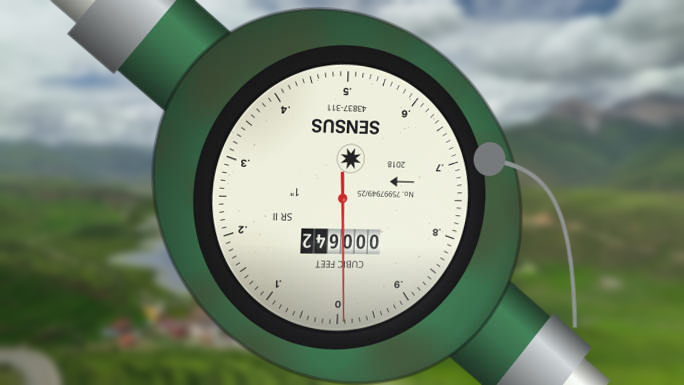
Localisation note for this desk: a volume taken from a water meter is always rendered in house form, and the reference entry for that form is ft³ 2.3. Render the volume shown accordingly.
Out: ft³ 641.99
